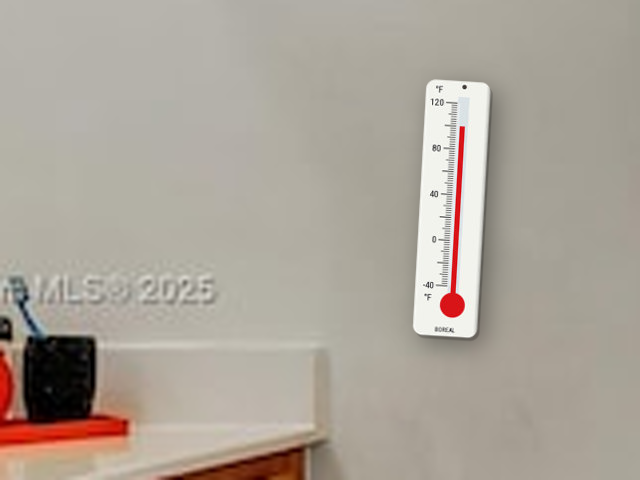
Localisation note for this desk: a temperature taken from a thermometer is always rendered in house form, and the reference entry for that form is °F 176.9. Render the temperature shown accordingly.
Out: °F 100
